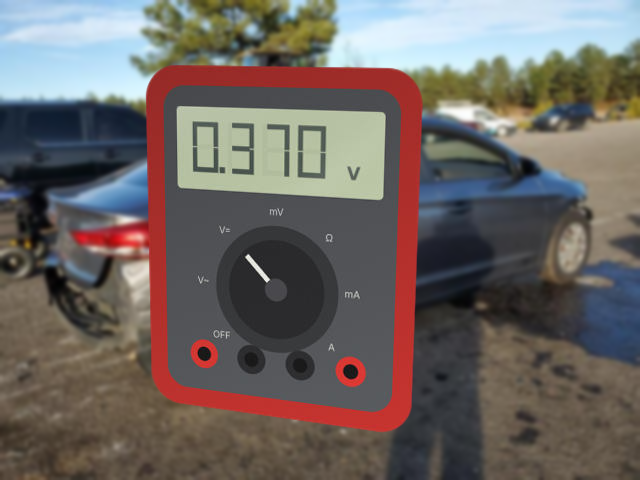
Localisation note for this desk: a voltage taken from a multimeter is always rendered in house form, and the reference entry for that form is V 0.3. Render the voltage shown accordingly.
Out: V 0.370
